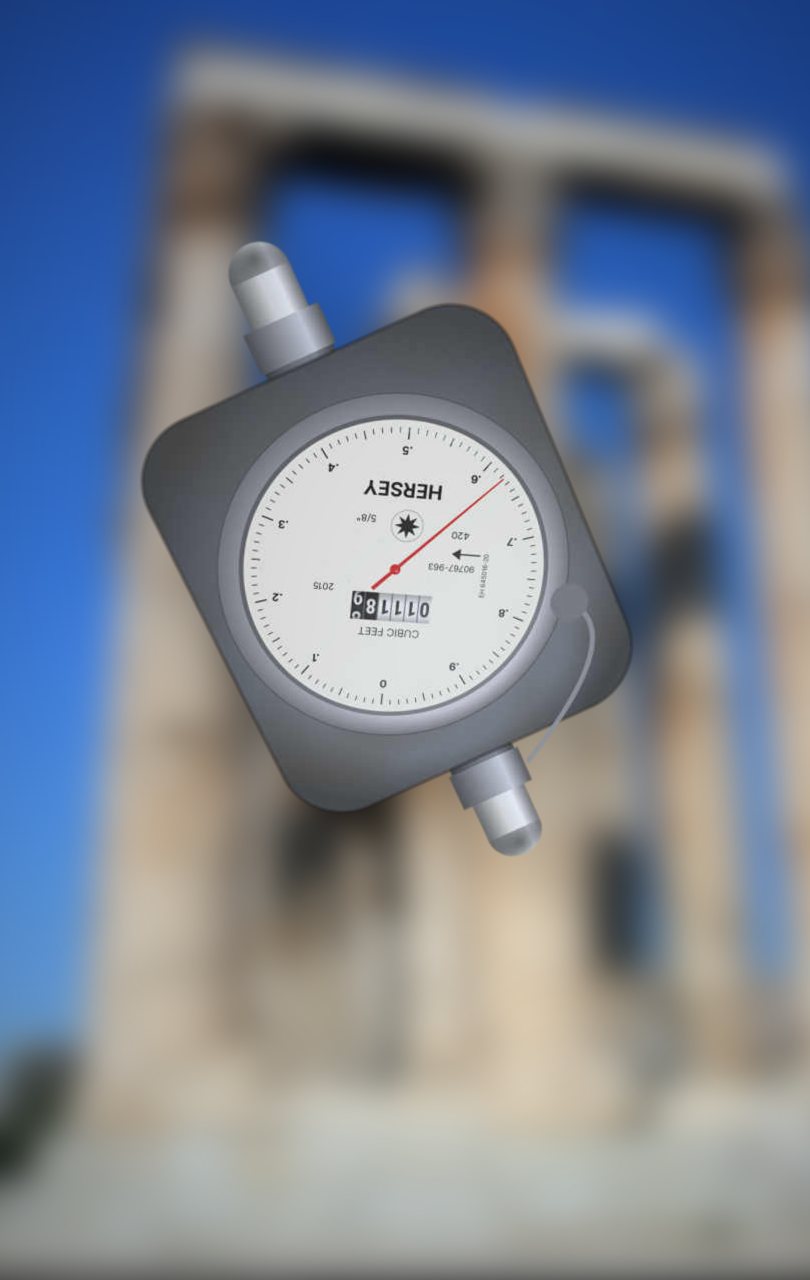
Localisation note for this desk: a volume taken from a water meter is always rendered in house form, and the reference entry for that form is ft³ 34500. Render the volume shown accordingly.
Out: ft³ 11188.62
